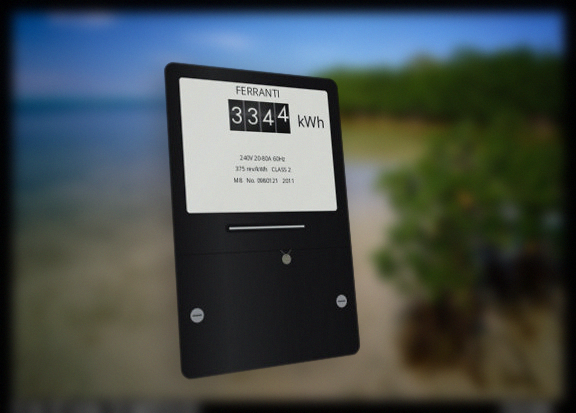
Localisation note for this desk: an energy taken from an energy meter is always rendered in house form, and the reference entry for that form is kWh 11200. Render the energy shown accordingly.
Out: kWh 3344
